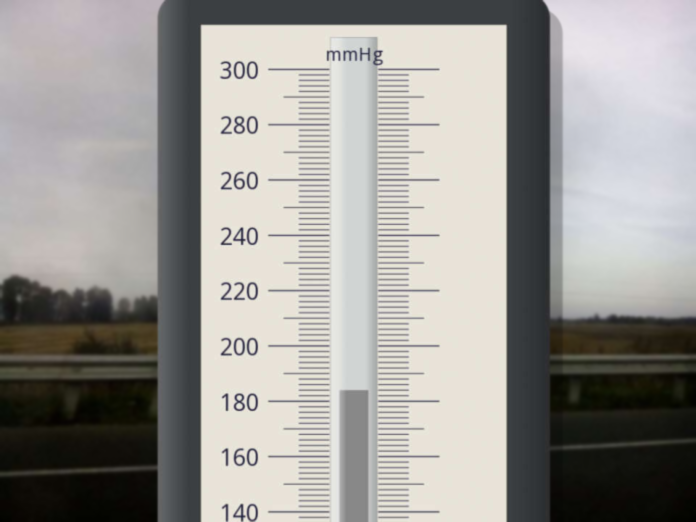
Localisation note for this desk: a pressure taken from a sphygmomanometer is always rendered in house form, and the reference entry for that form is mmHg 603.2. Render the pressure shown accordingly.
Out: mmHg 184
